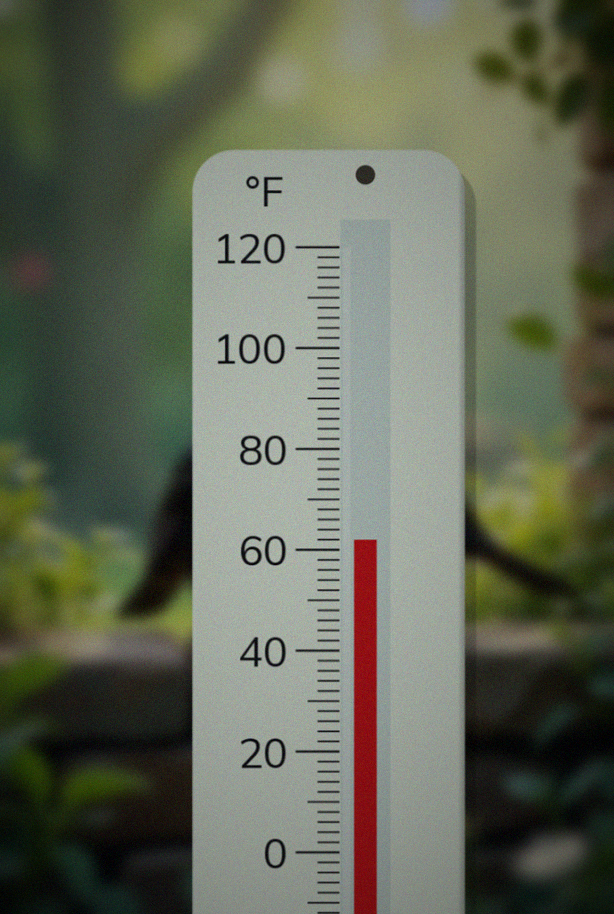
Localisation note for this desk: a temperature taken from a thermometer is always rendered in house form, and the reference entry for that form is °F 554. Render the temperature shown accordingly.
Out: °F 62
